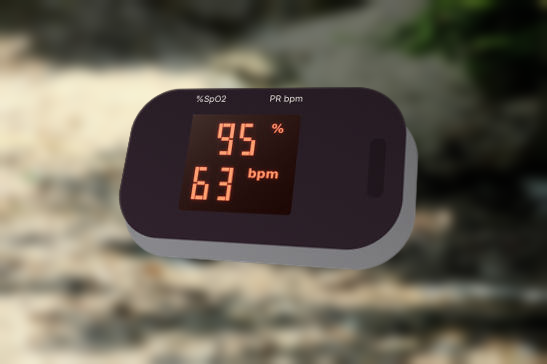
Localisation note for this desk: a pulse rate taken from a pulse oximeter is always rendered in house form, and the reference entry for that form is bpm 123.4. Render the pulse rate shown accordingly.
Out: bpm 63
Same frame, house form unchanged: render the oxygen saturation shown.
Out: % 95
